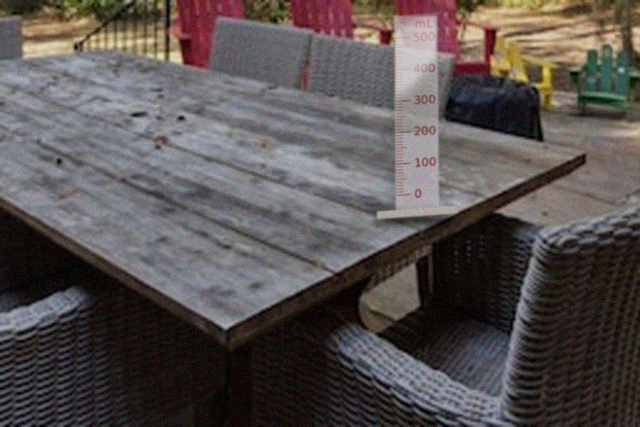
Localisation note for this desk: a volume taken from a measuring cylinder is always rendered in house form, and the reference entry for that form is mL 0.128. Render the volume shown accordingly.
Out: mL 200
